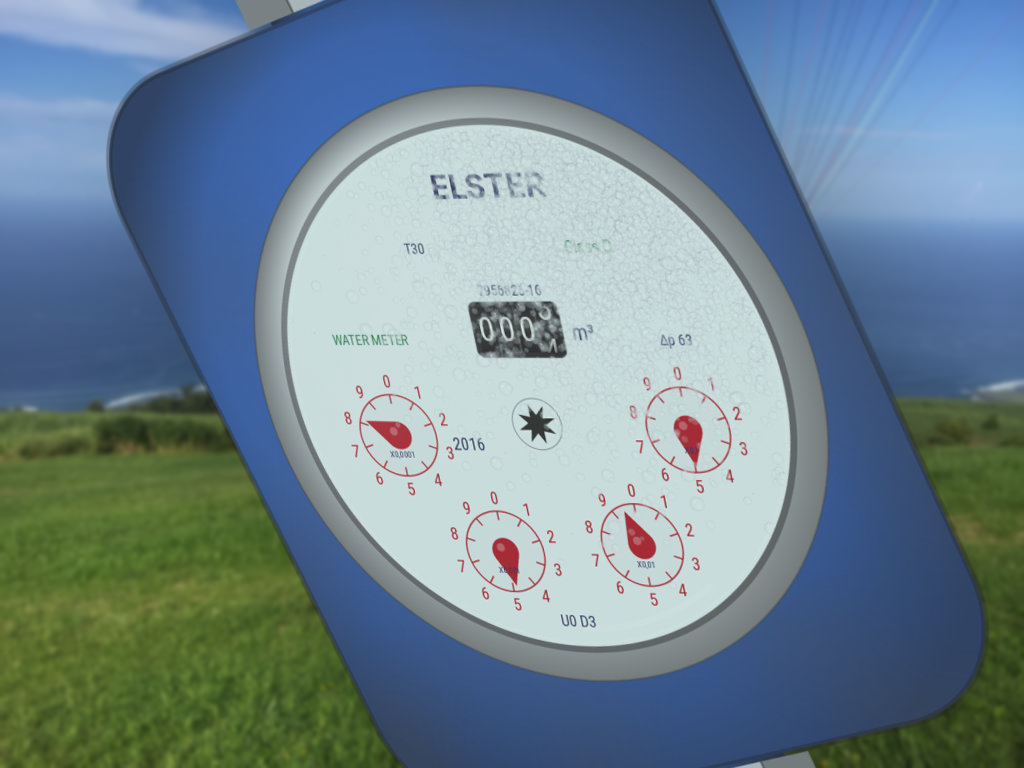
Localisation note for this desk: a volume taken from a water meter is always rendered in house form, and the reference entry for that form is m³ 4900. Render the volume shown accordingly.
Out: m³ 3.4948
